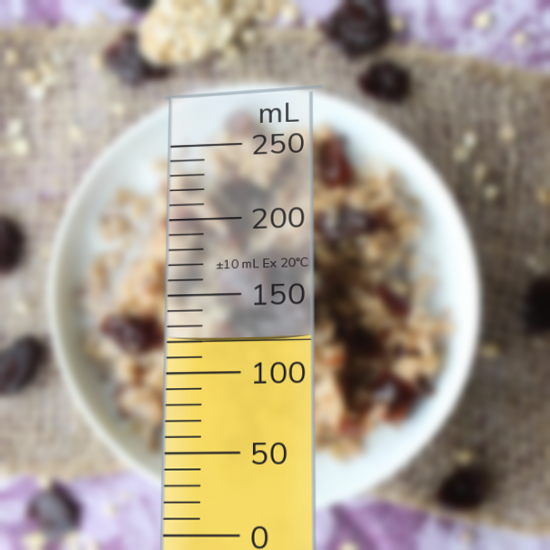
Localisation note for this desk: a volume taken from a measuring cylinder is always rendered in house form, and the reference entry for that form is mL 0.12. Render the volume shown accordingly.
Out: mL 120
